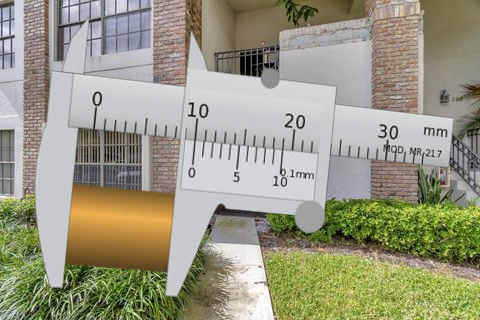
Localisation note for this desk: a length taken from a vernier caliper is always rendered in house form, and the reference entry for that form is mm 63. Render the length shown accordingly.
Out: mm 10.0
